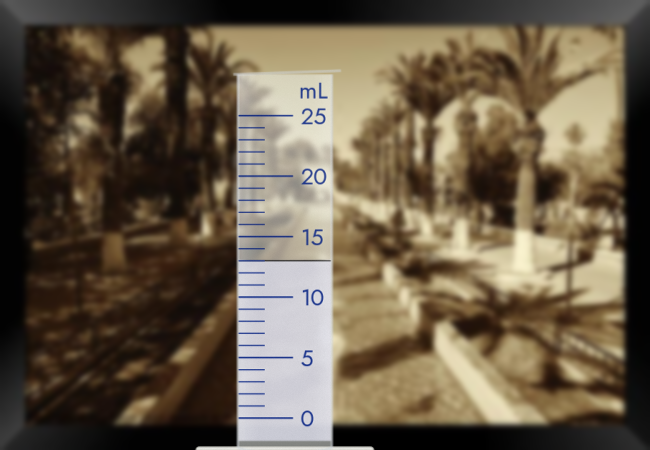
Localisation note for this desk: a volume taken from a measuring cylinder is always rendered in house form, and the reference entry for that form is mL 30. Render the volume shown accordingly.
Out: mL 13
